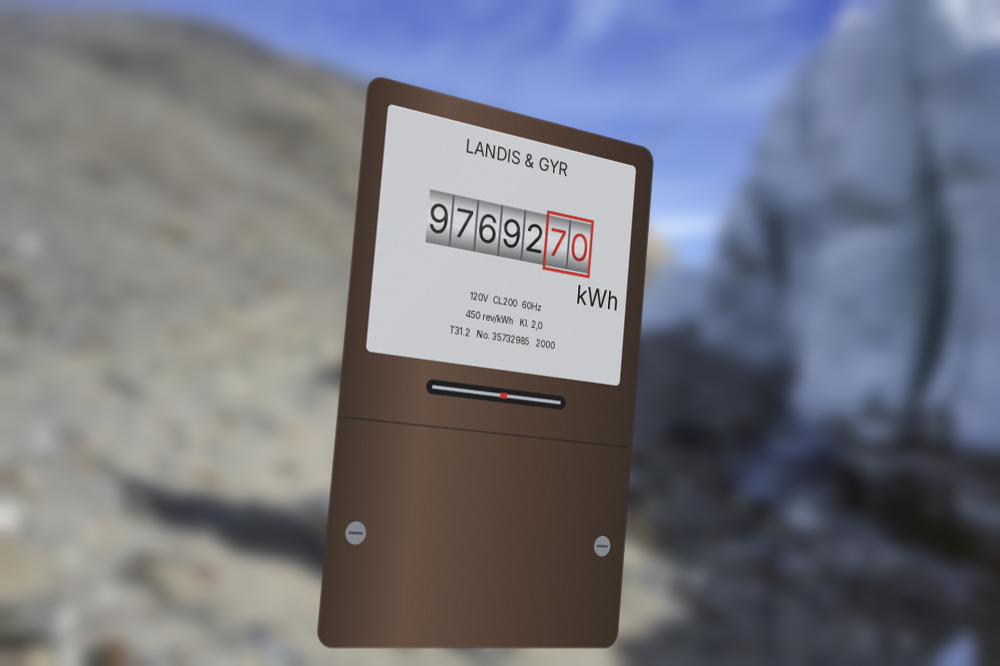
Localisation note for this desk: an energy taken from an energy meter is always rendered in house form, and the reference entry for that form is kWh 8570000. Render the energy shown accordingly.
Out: kWh 97692.70
